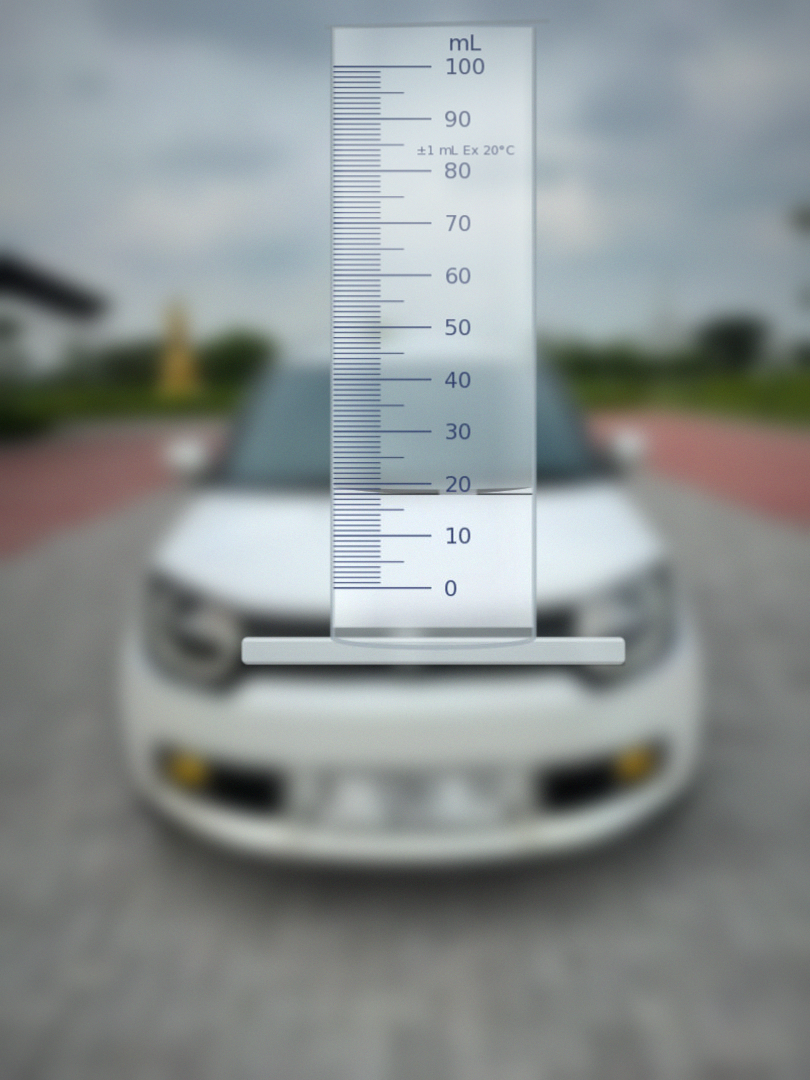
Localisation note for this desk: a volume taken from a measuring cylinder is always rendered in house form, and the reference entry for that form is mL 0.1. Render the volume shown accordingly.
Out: mL 18
